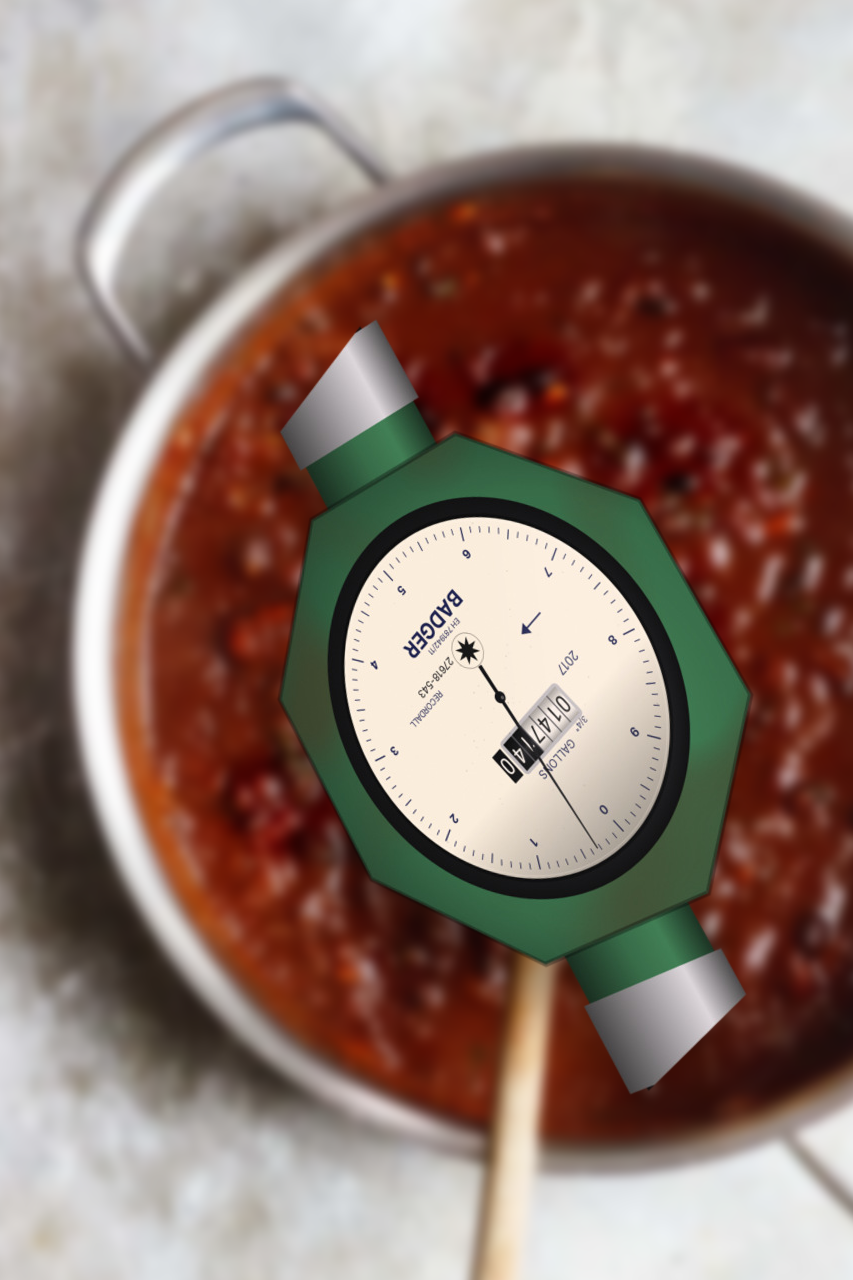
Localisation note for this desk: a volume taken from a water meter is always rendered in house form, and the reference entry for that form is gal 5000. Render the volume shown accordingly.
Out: gal 147140.3
